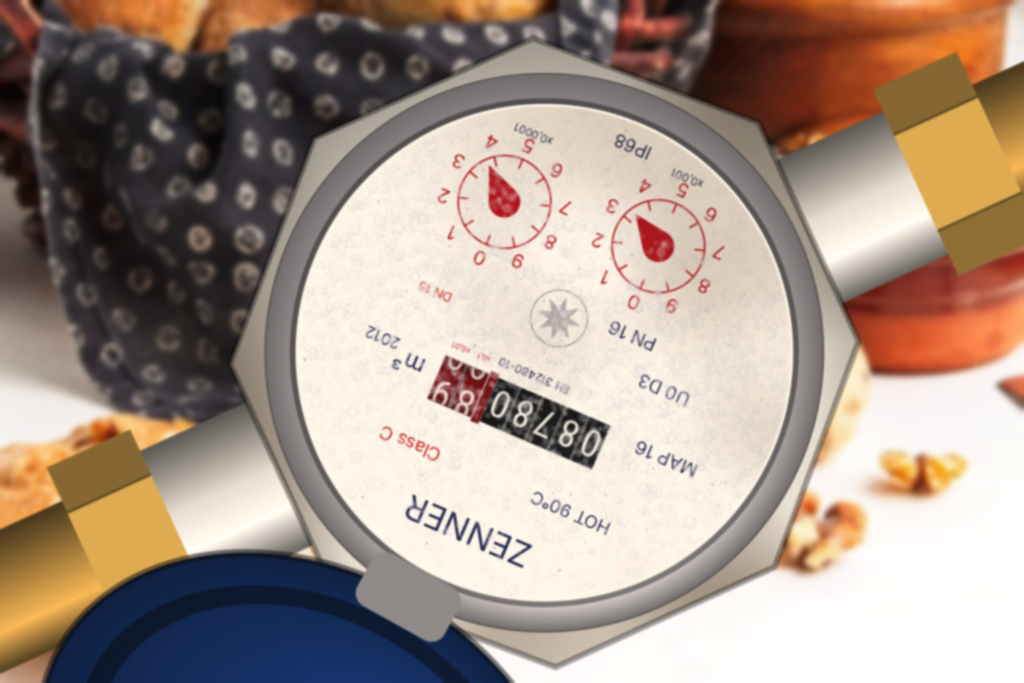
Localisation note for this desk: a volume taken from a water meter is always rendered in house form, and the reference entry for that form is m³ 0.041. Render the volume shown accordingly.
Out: m³ 8780.8933
